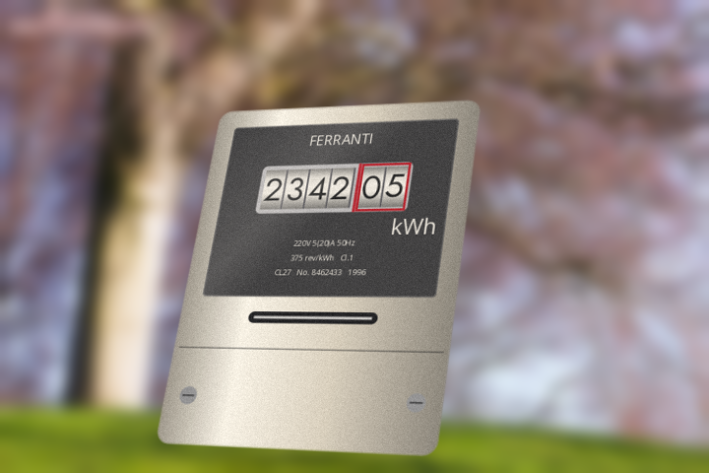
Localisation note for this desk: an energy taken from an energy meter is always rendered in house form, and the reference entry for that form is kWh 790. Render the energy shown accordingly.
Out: kWh 2342.05
